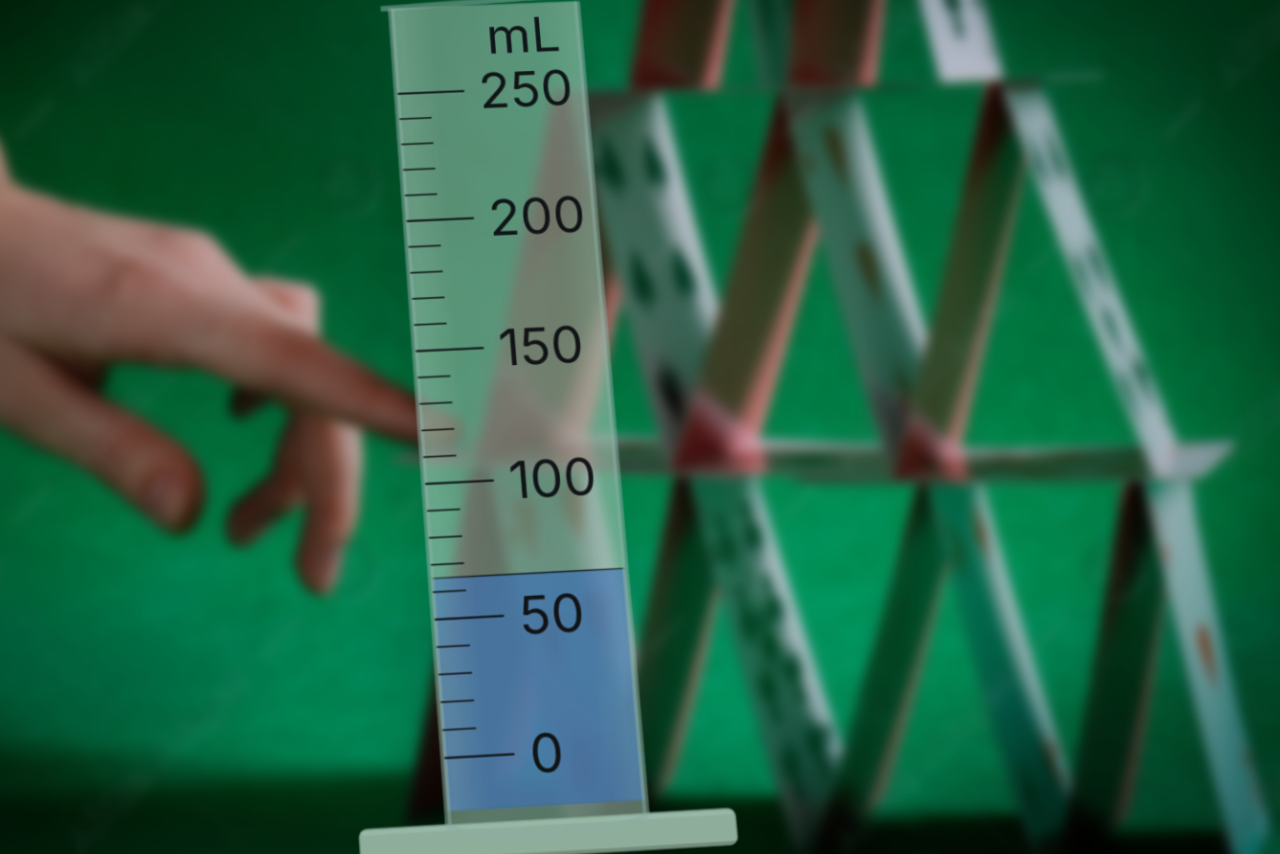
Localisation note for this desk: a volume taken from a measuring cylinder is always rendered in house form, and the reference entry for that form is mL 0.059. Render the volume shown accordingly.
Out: mL 65
